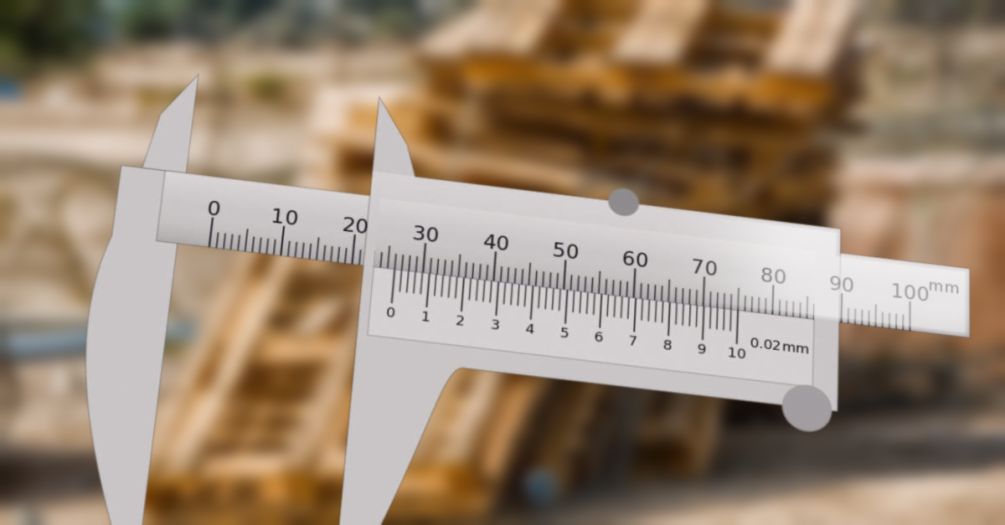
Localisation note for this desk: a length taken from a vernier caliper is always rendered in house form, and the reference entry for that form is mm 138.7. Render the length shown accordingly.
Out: mm 26.0
